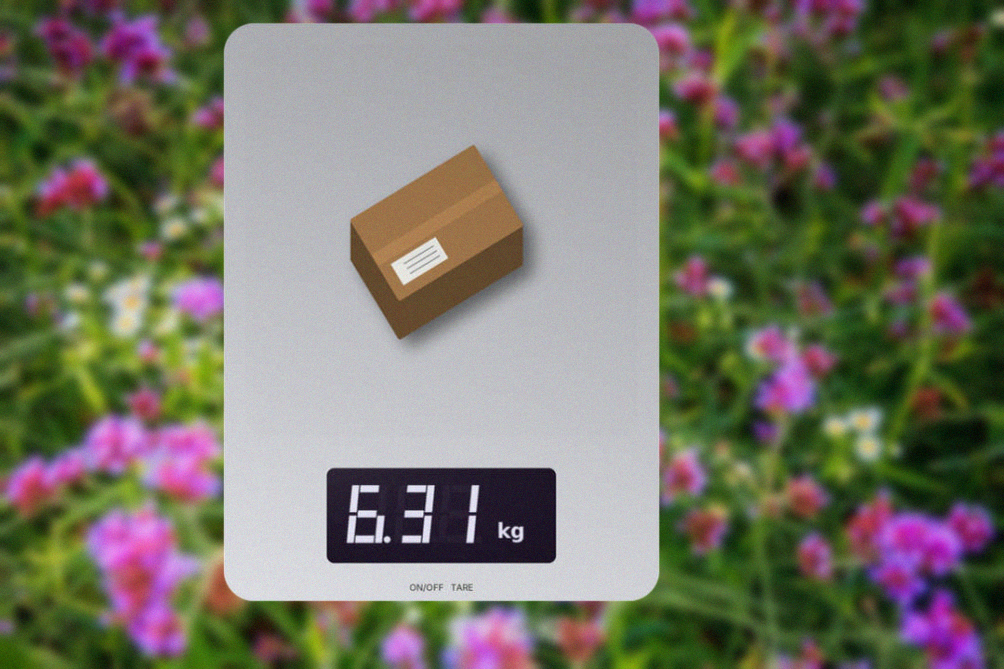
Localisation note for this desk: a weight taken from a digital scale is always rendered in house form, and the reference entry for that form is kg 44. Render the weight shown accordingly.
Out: kg 6.31
